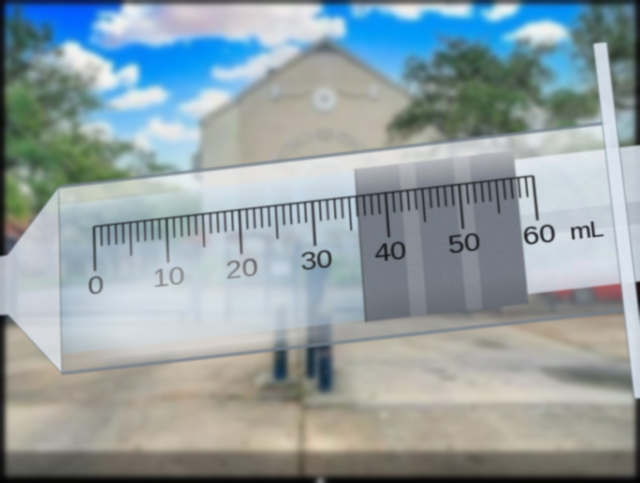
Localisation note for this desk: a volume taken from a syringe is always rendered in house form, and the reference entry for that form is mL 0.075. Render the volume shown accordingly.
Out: mL 36
